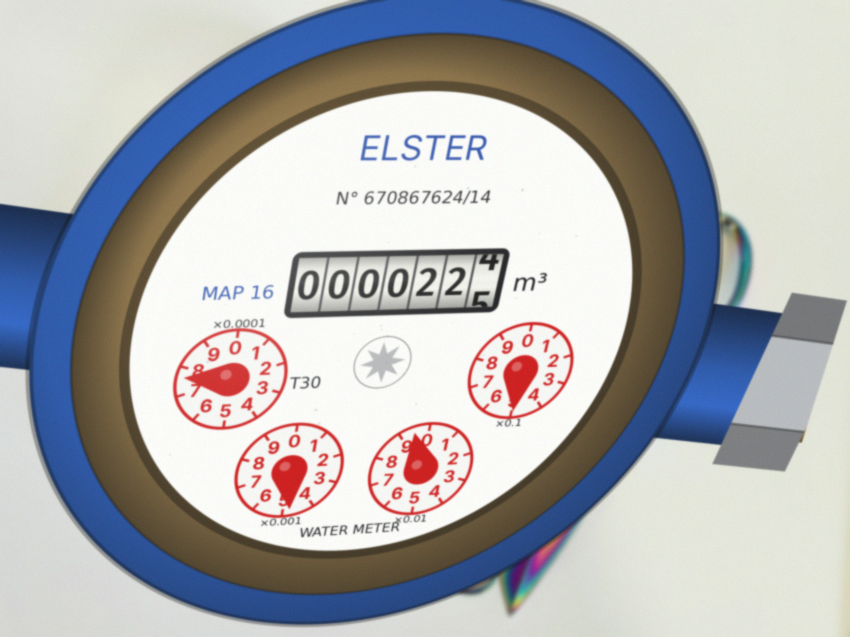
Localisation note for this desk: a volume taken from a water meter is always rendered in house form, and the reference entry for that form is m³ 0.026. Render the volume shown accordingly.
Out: m³ 224.4947
